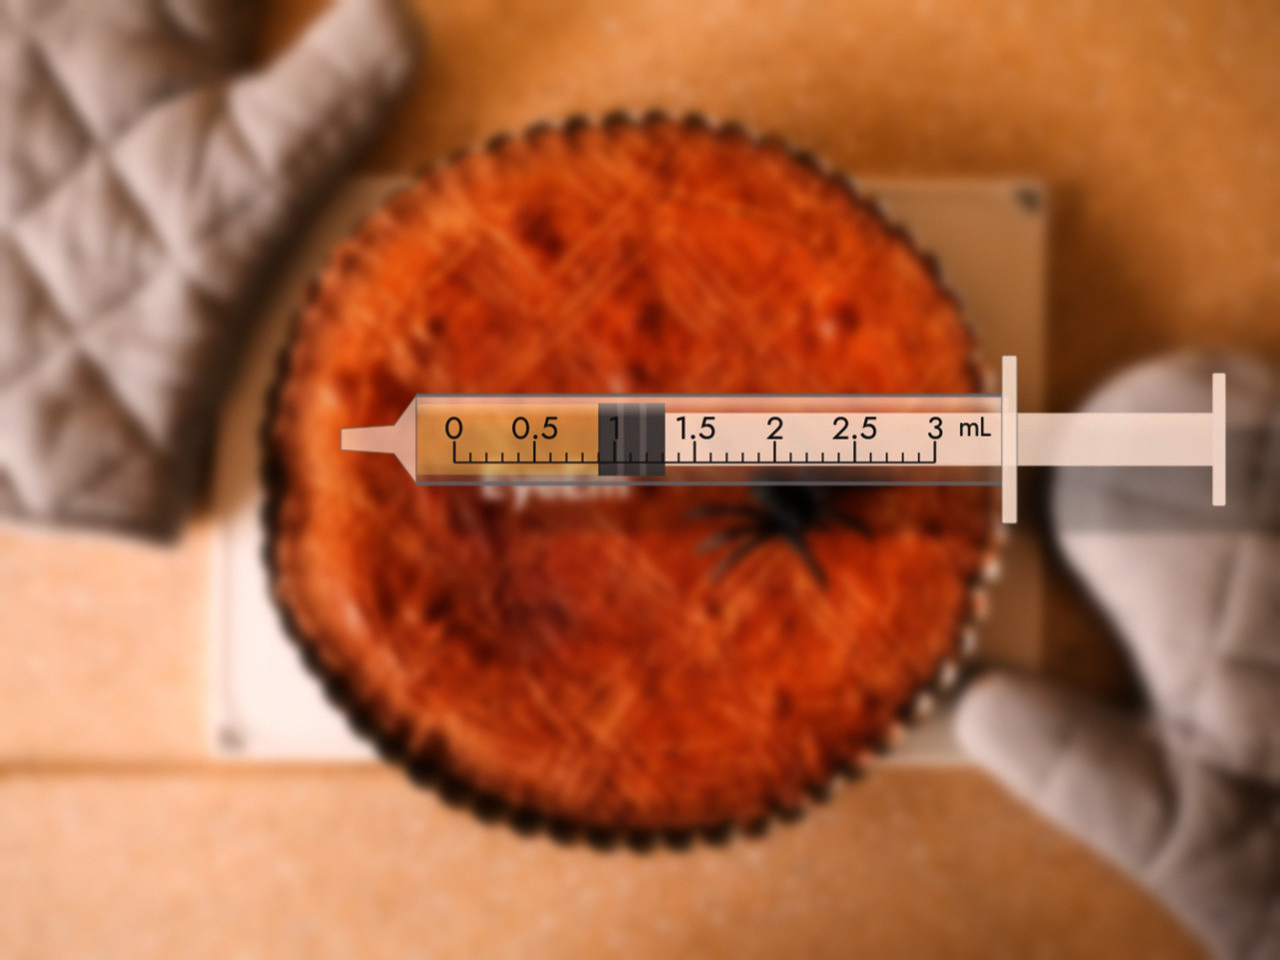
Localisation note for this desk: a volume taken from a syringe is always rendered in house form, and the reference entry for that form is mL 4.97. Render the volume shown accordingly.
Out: mL 0.9
